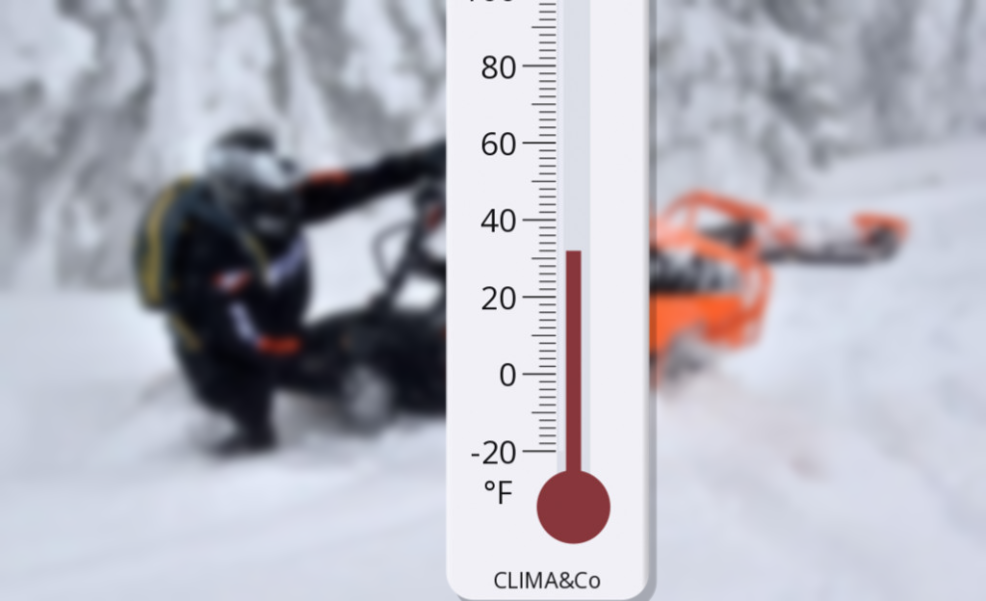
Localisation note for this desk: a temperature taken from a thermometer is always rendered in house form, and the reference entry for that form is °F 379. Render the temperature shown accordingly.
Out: °F 32
